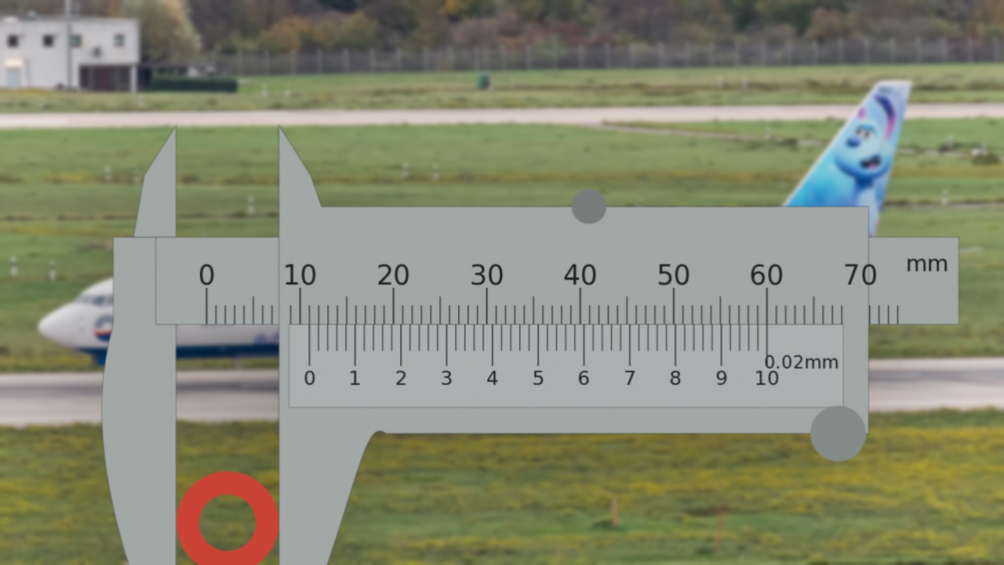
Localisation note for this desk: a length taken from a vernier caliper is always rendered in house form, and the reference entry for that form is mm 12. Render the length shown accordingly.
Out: mm 11.0
